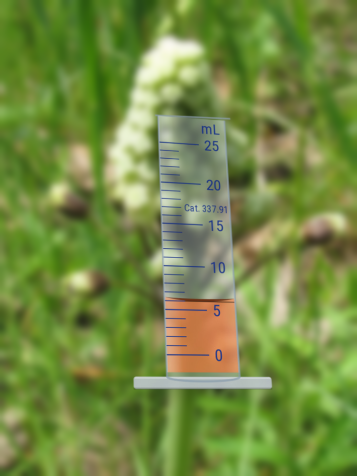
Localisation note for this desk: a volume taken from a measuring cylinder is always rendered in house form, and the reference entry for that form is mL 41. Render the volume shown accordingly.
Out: mL 6
